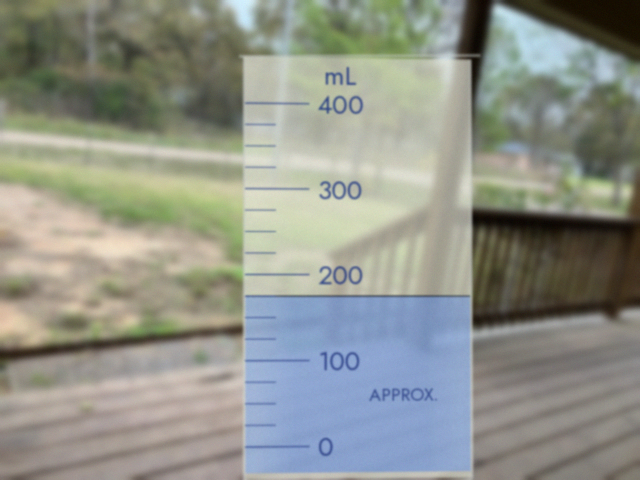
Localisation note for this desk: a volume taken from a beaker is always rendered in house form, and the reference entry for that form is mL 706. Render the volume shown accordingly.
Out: mL 175
